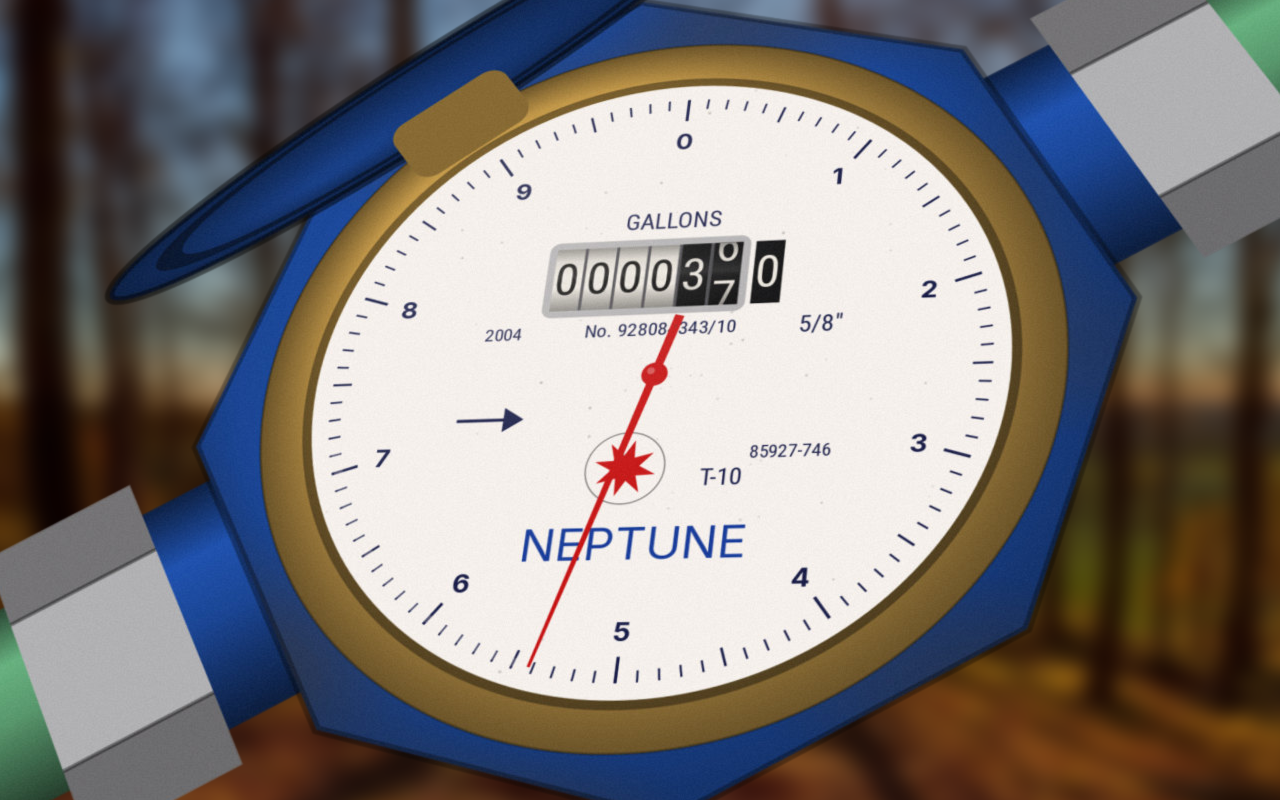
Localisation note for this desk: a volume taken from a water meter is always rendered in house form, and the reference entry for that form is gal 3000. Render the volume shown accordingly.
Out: gal 365.4
